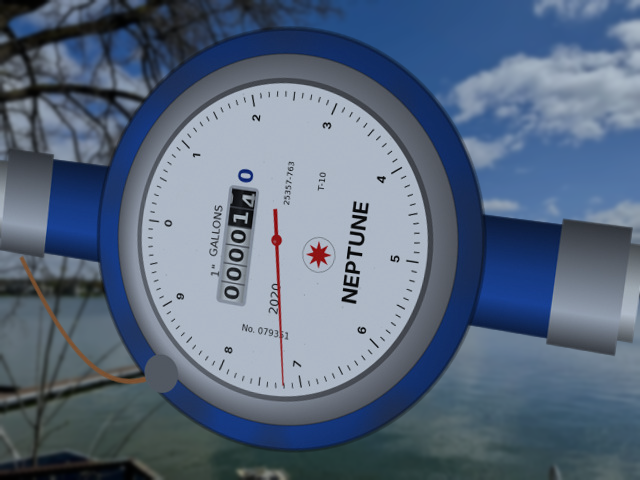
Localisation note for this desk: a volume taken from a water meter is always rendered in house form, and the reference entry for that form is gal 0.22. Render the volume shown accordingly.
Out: gal 137.2
